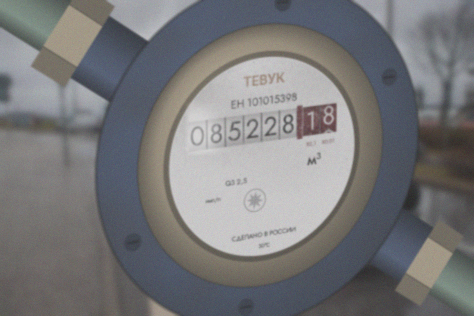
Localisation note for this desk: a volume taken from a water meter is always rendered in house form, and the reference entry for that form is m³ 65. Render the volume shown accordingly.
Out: m³ 85228.18
